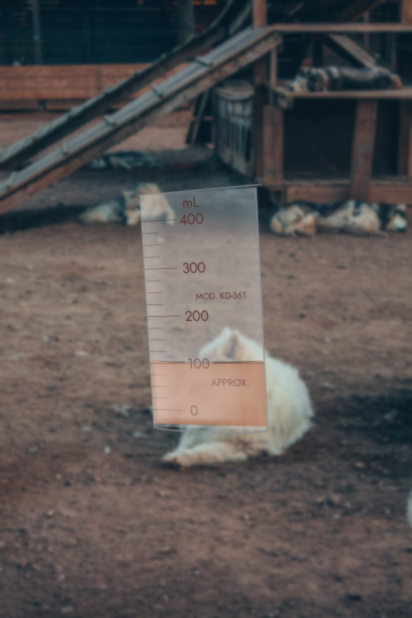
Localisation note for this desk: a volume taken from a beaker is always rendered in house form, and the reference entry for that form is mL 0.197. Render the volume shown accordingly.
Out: mL 100
